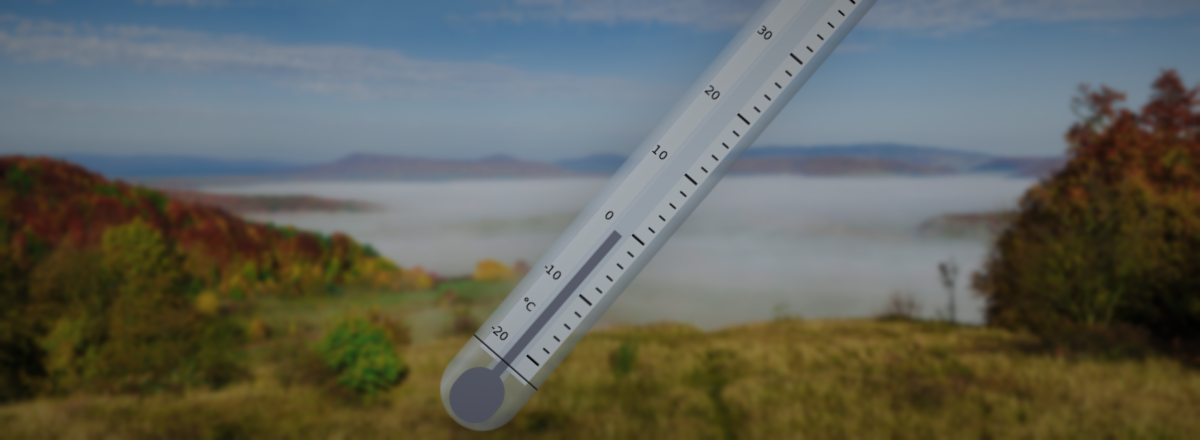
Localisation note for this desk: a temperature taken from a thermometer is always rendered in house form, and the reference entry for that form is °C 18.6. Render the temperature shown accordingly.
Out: °C -1
